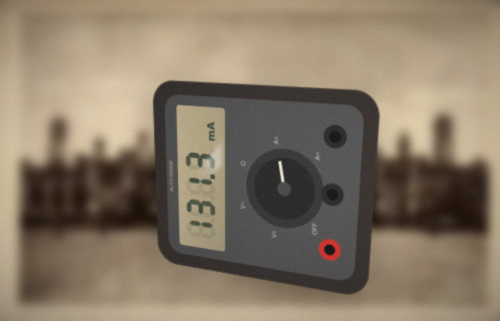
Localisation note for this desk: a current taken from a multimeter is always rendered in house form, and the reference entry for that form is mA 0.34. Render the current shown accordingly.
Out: mA 131.3
